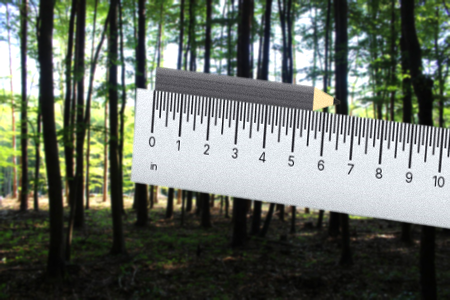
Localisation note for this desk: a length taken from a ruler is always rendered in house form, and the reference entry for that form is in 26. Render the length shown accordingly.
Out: in 6.5
